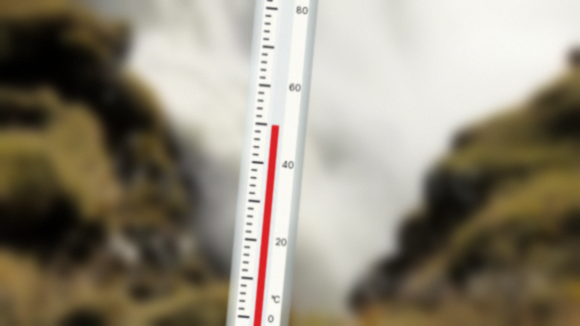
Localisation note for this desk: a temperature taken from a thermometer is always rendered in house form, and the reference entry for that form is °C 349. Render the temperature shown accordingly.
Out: °C 50
